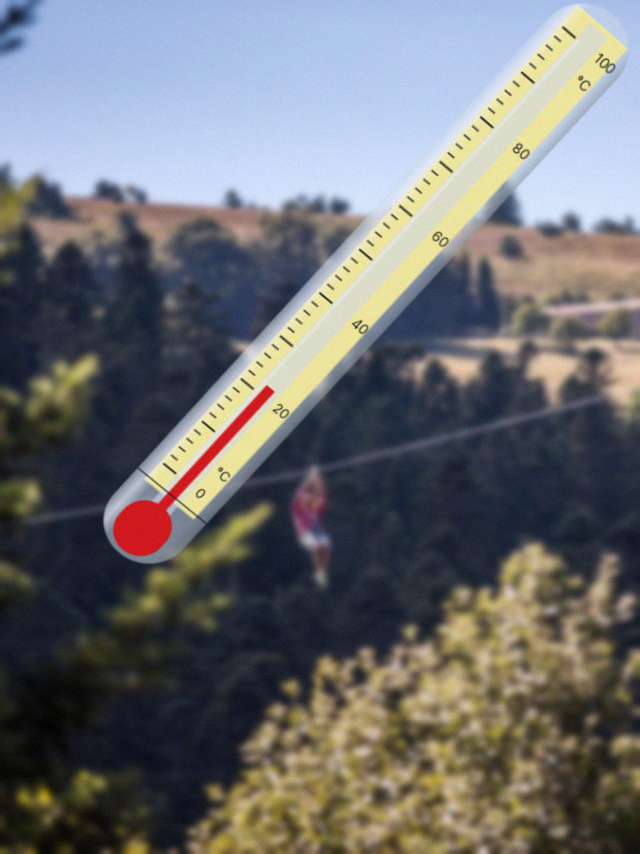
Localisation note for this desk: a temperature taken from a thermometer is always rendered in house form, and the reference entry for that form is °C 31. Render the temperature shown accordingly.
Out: °C 22
